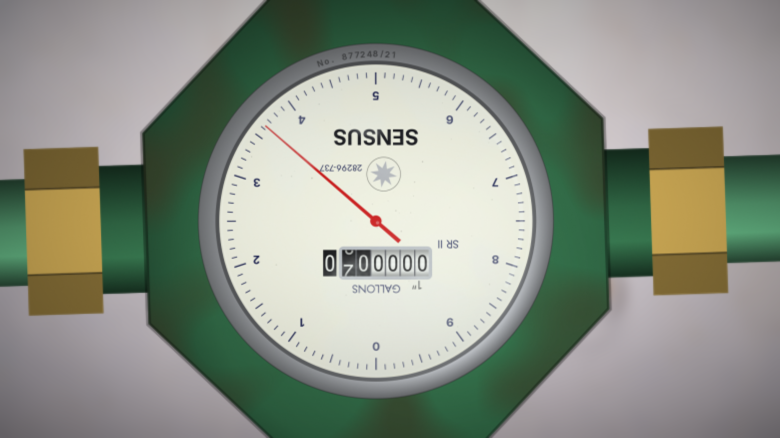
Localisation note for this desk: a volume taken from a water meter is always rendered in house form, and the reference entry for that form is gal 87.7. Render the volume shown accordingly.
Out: gal 23.6
